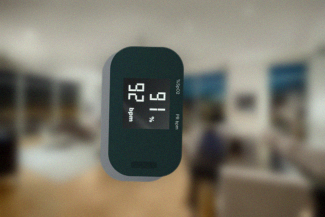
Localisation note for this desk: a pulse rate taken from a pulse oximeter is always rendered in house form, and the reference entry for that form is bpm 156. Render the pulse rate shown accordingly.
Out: bpm 92
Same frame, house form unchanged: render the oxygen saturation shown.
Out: % 91
